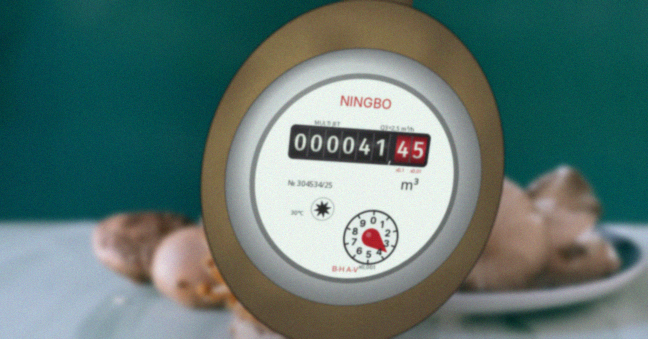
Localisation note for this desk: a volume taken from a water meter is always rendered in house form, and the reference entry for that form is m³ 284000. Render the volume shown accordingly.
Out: m³ 41.453
